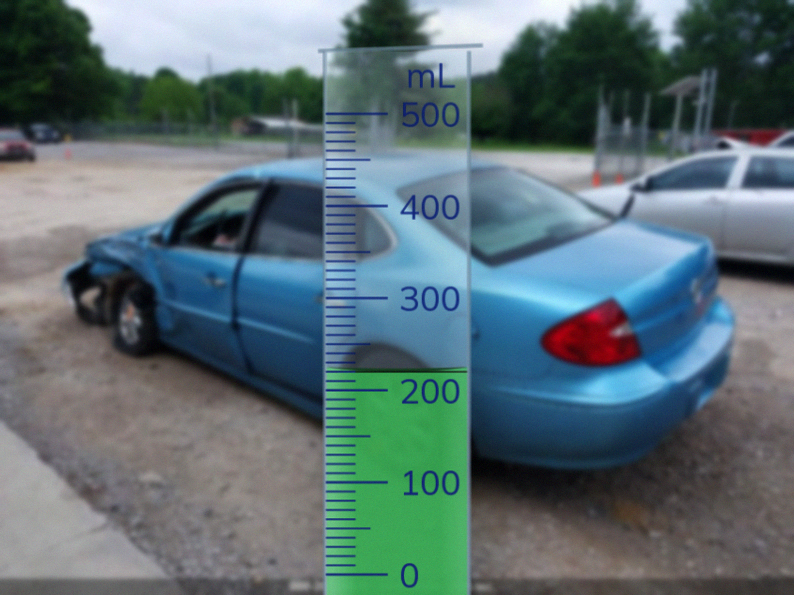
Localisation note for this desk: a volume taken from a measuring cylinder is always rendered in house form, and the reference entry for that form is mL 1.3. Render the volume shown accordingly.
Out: mL 220
